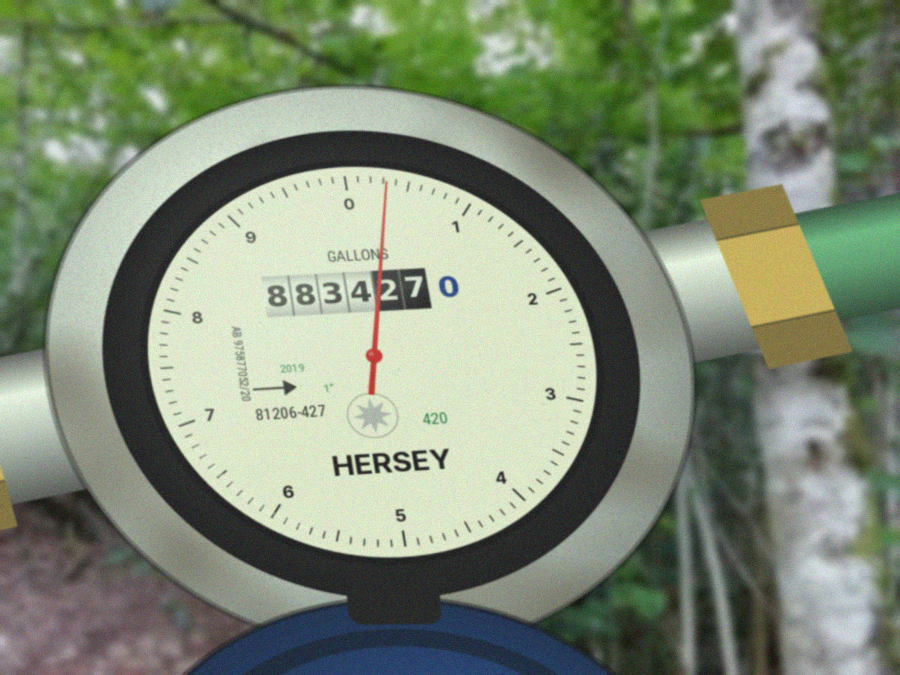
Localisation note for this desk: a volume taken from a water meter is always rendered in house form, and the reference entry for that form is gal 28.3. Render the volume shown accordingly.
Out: gal 8834270.3
